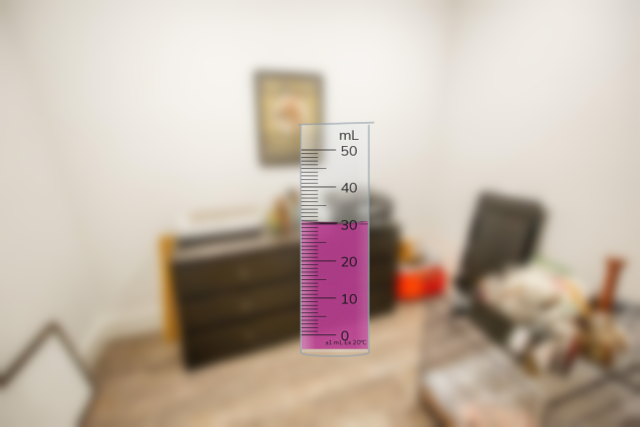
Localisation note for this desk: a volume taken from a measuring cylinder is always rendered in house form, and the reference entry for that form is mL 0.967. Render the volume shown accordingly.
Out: mL 30
